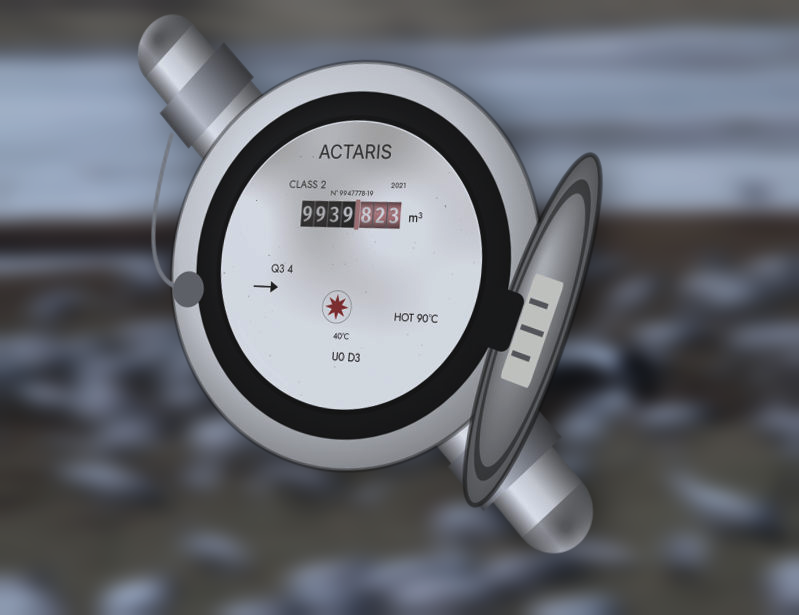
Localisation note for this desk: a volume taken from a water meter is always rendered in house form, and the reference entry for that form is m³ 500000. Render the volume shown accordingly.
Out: m³ 9939.823
